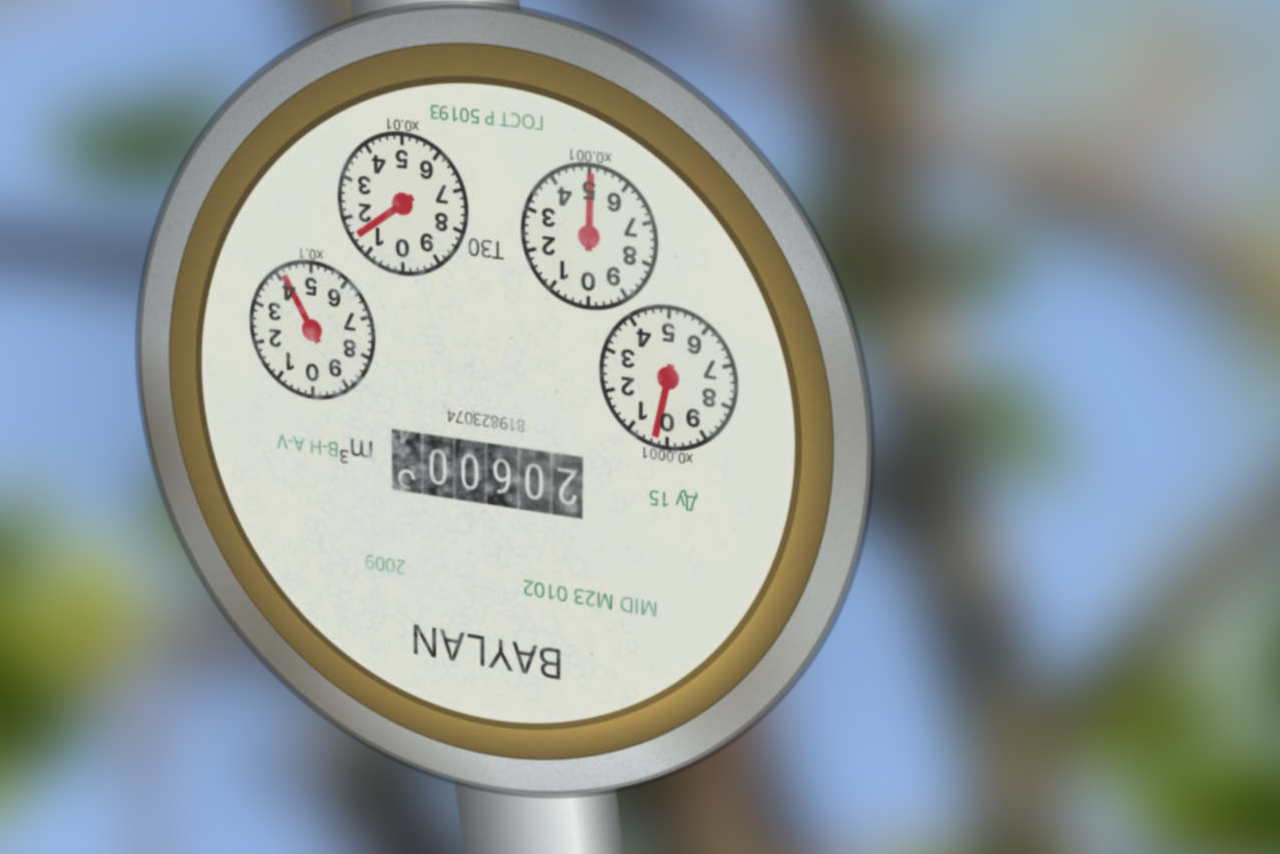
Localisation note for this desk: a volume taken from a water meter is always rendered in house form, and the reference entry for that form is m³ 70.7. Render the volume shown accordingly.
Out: m³ 206003.4150
